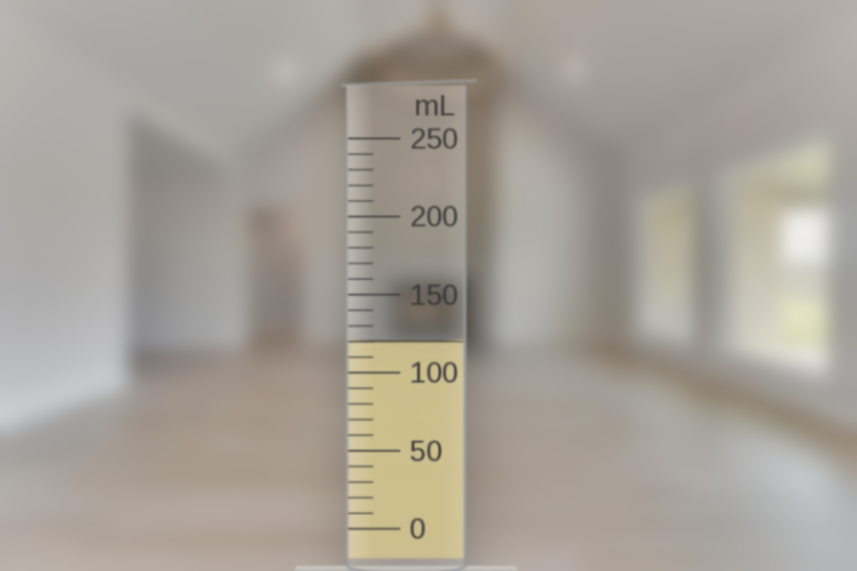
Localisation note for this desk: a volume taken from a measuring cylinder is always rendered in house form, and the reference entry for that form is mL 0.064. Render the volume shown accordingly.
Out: mL 120
